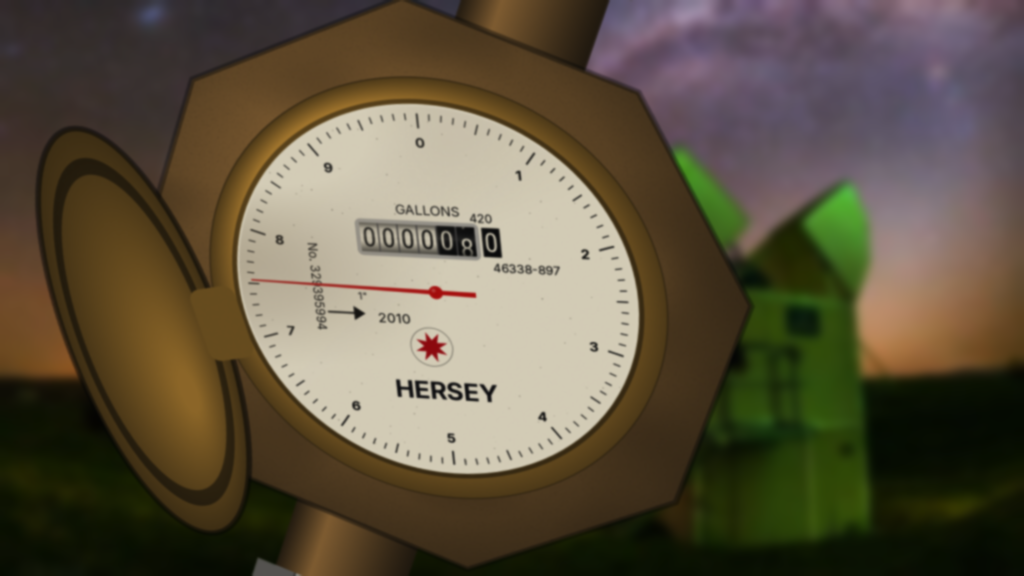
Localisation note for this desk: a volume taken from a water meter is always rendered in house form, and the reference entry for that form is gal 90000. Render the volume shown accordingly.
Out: gal 77.5
